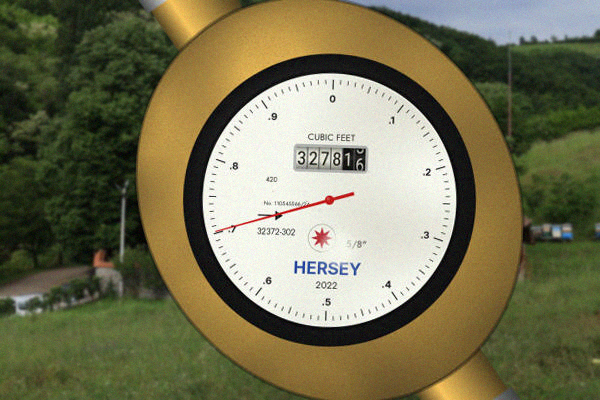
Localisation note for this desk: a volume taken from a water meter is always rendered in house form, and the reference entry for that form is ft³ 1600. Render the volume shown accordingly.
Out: ft³ 327815.70
